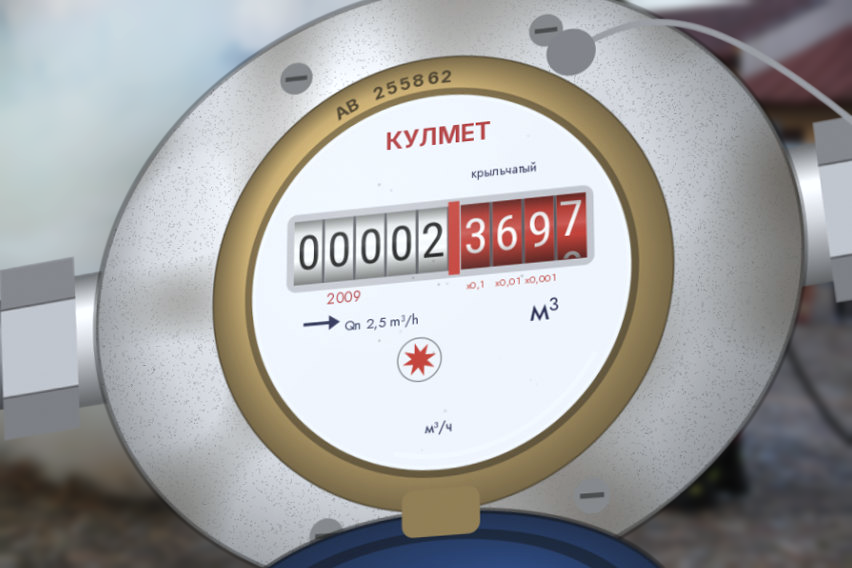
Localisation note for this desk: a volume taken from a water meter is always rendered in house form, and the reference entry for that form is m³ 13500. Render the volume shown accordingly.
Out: m³ 2.3697
